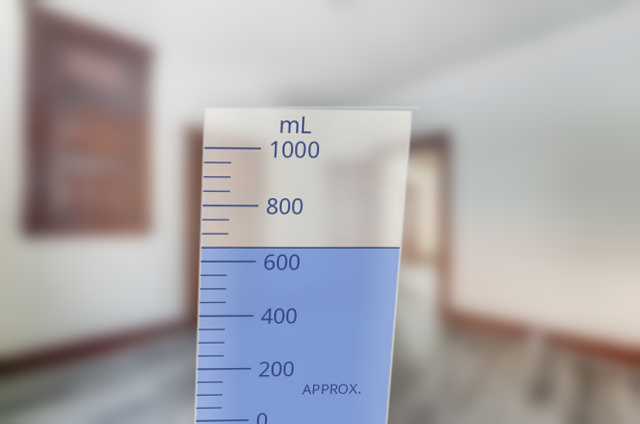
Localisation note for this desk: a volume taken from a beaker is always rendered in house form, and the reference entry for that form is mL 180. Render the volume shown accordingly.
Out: mL 650
